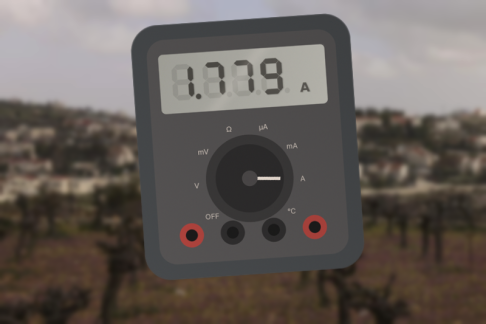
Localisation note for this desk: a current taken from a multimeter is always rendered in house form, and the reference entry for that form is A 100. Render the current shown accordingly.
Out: A 1.779
